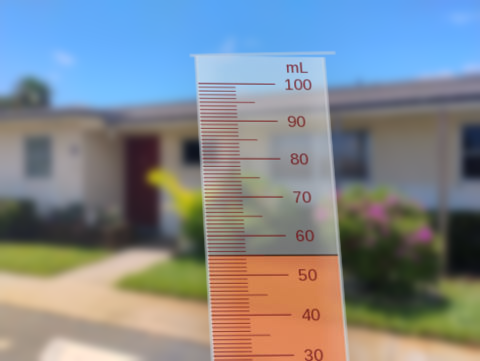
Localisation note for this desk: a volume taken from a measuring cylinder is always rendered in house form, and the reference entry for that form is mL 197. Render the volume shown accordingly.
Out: mL 55
